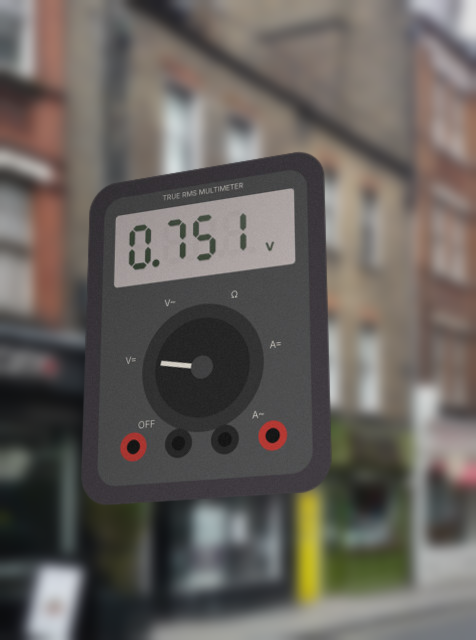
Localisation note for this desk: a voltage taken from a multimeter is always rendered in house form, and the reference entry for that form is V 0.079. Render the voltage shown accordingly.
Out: V 0.751
